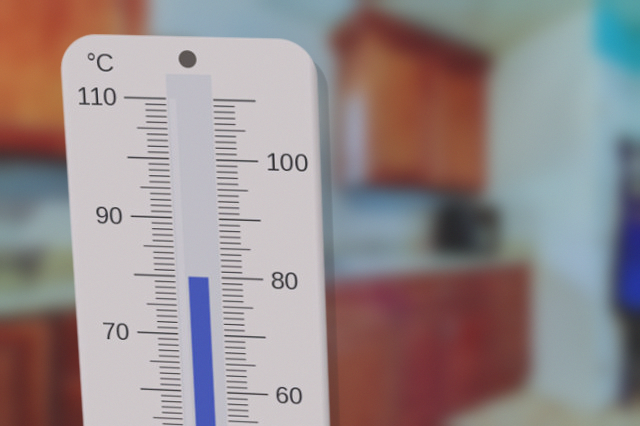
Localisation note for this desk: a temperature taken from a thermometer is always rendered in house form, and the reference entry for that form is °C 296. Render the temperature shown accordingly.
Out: °C 80
